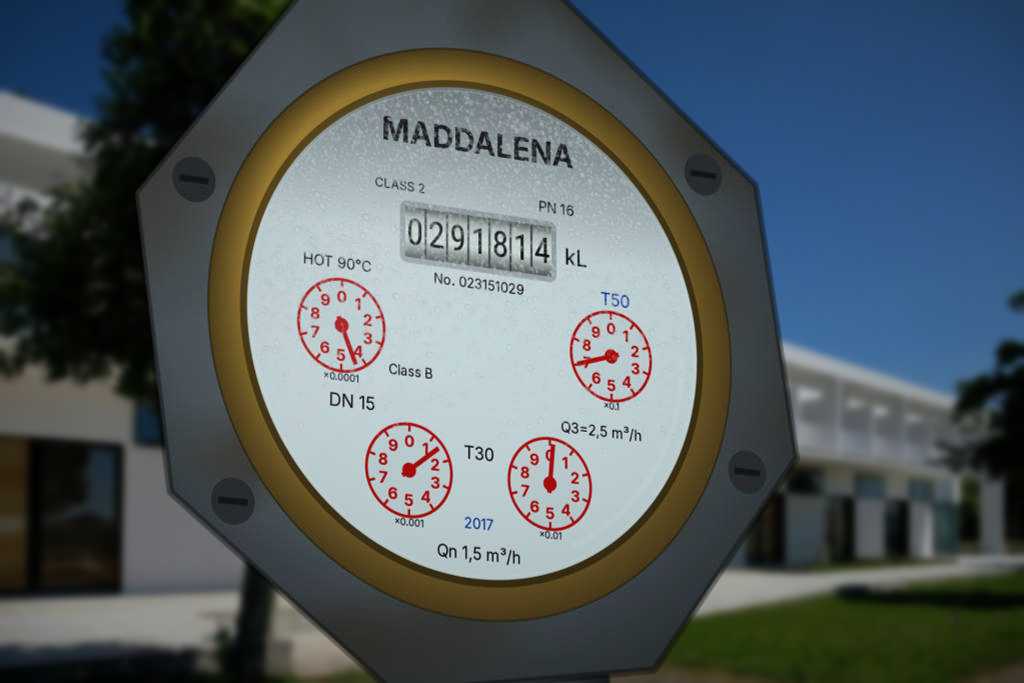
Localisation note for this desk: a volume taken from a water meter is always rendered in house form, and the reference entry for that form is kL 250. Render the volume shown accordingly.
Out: kL 291814.7014
